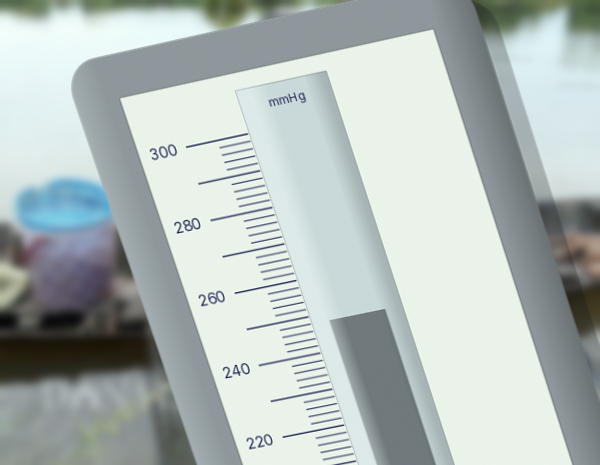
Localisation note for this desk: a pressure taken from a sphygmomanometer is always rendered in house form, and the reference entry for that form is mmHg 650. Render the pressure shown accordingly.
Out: mmHg 248
